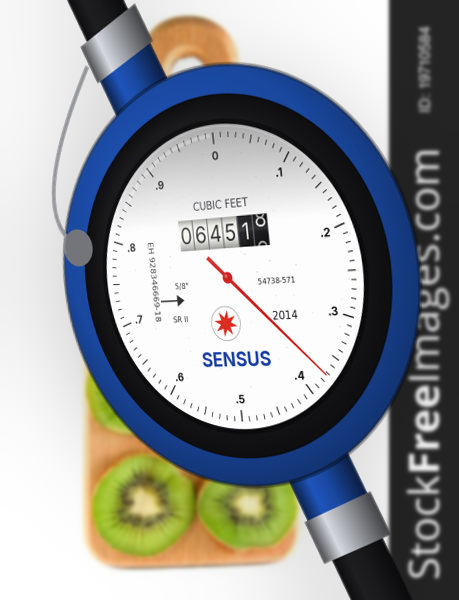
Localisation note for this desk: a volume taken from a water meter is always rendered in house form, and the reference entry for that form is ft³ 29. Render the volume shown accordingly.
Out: ft³ 64518.37
